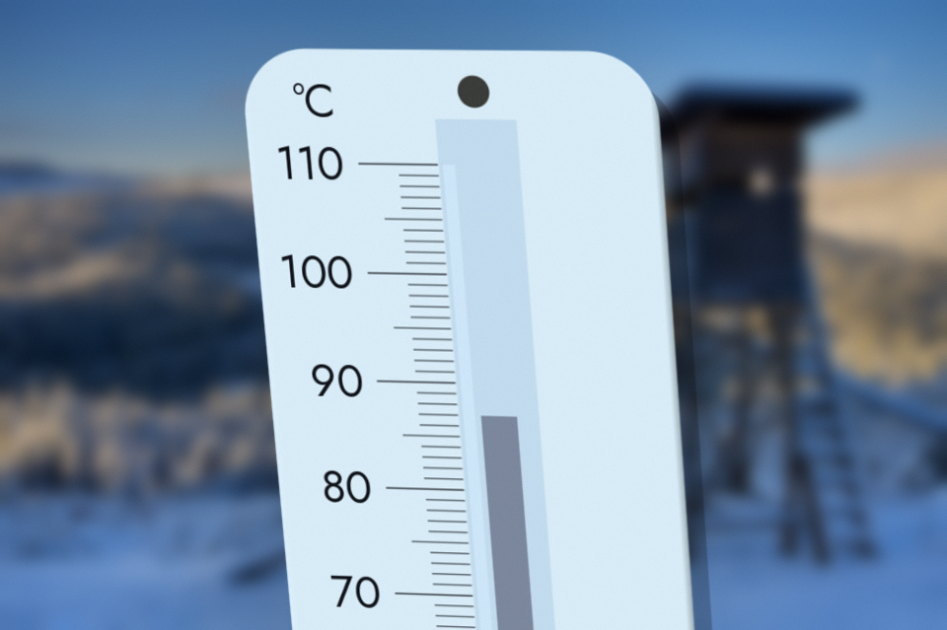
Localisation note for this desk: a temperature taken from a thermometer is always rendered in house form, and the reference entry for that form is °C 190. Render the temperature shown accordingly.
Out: °C 87
